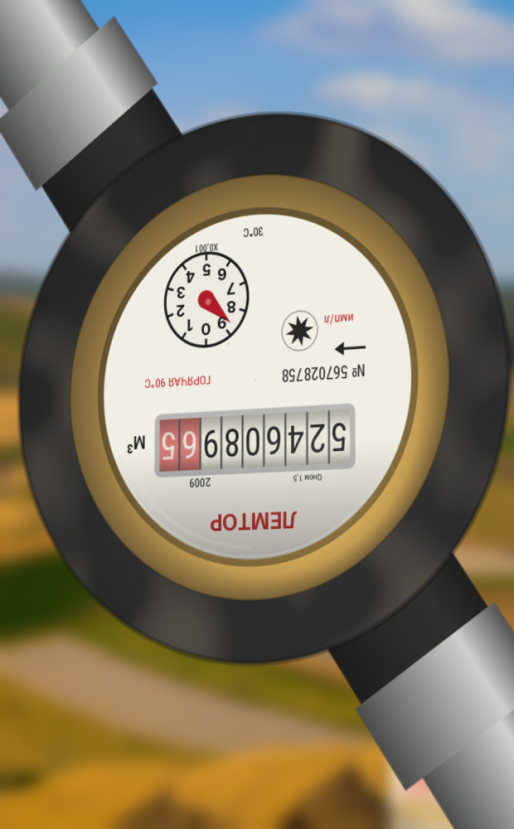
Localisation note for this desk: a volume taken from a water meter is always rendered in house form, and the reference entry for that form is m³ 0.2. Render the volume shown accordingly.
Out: m³ 5246089.658
